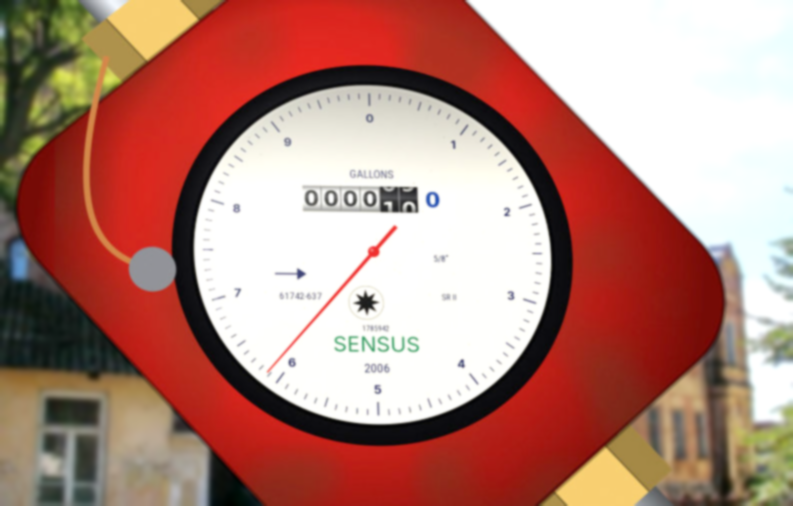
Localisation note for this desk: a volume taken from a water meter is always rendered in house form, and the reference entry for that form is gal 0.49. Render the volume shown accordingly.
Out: gal 96.1
